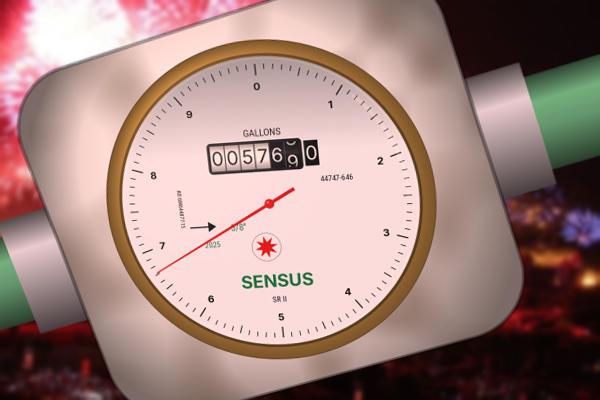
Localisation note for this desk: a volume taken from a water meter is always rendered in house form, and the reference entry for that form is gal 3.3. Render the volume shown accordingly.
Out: gal 57686.7
